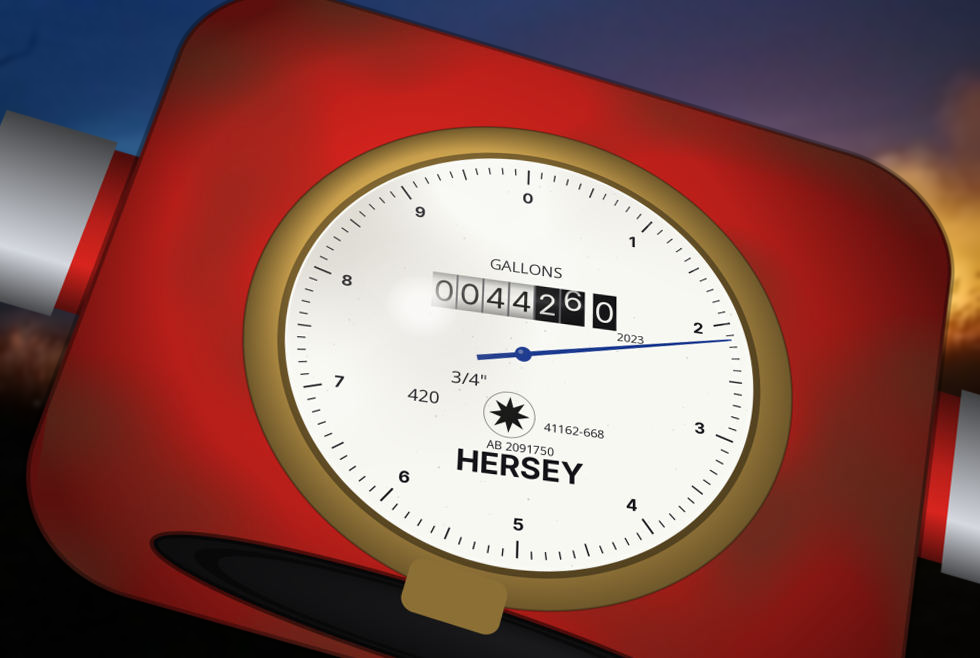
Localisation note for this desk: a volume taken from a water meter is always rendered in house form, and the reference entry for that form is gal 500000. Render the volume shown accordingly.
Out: gal 44262.1
